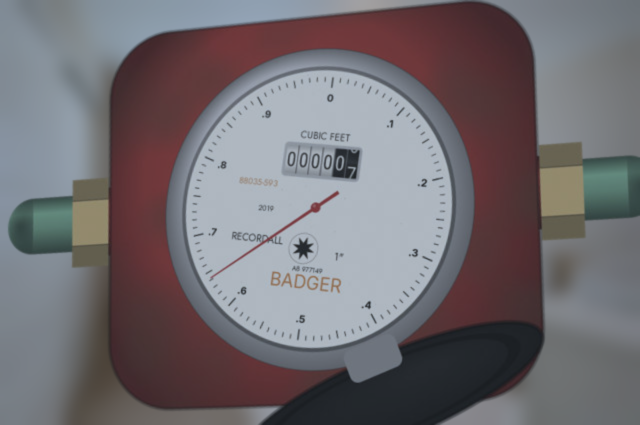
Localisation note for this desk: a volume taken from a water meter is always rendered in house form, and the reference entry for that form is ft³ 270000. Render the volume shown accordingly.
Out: ft³ 6.64
